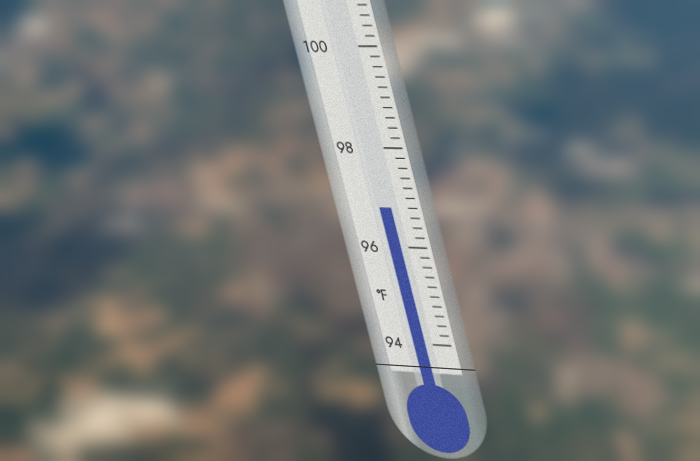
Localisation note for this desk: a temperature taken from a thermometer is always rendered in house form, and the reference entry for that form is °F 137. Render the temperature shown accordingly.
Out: °F 96.8
